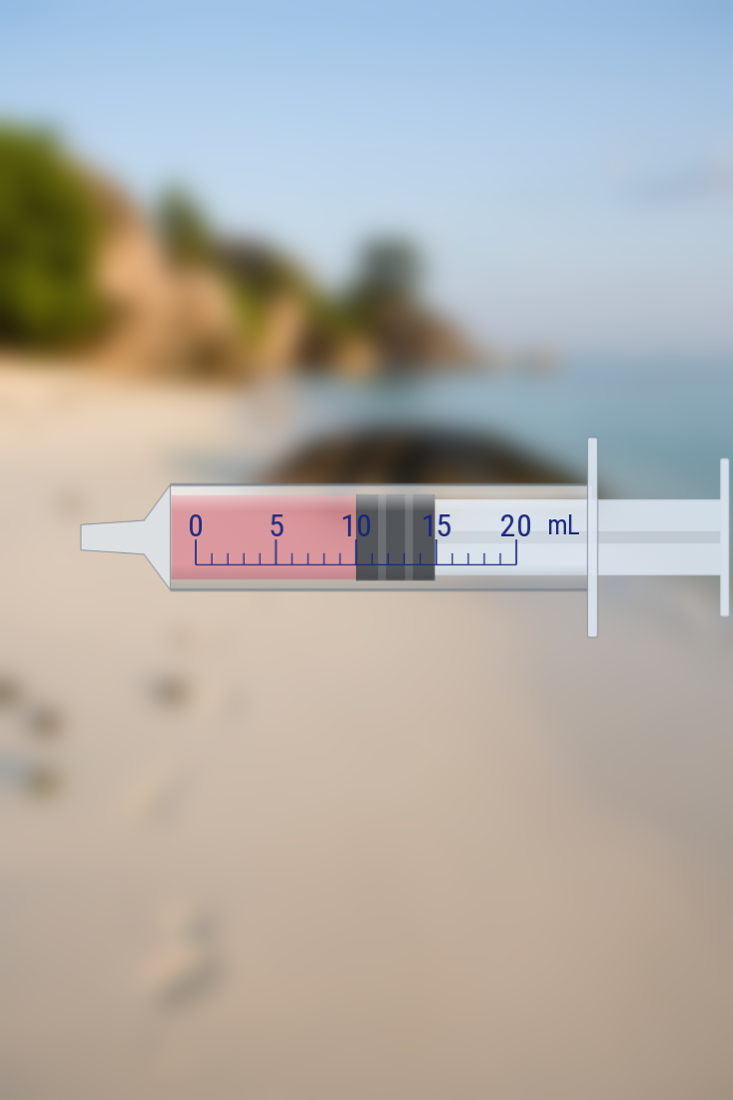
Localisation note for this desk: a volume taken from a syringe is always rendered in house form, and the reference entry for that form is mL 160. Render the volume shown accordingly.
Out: mL 10
